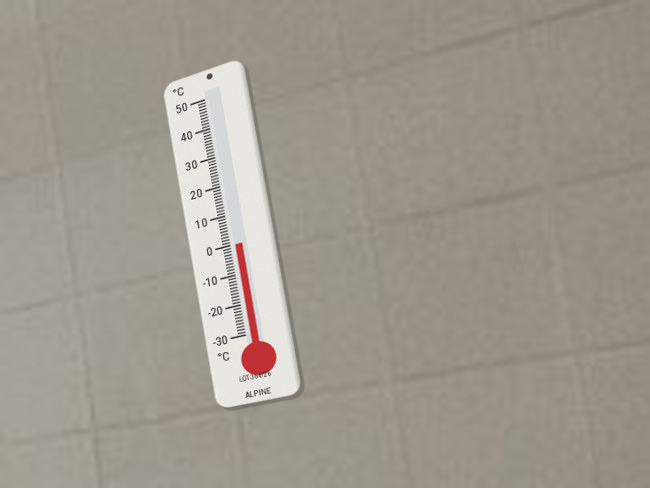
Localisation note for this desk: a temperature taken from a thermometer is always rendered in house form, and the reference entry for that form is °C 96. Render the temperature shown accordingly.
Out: °C 0
